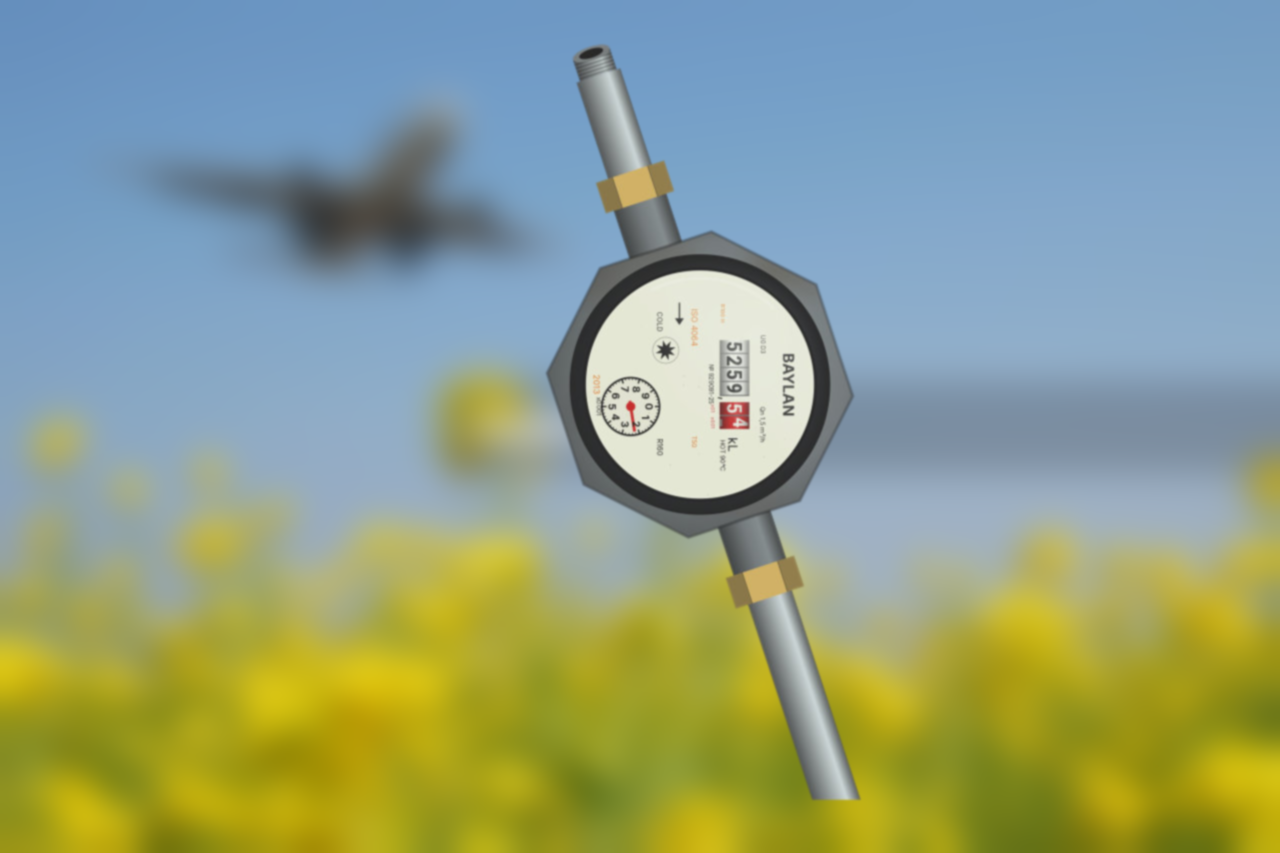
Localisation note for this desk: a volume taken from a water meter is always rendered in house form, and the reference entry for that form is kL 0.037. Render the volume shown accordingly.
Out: kL 5259.542
